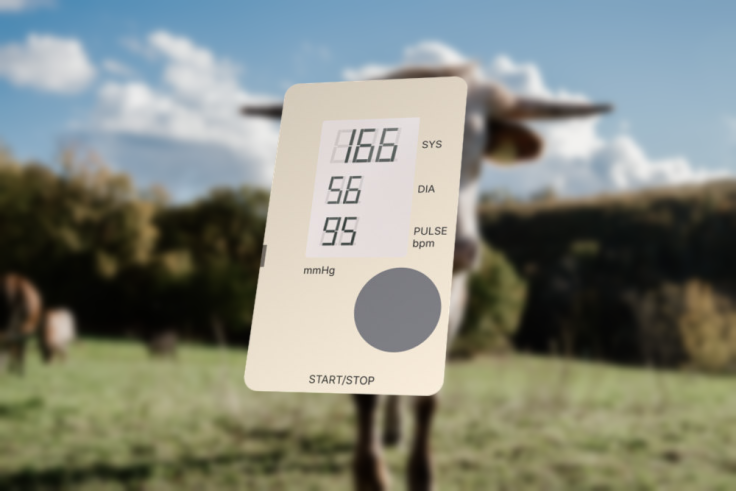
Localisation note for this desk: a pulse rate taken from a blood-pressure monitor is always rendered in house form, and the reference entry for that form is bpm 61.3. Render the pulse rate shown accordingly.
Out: bpm 95
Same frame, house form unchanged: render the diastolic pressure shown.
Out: mmHg 56
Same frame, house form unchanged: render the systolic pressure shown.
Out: mmHg 166
